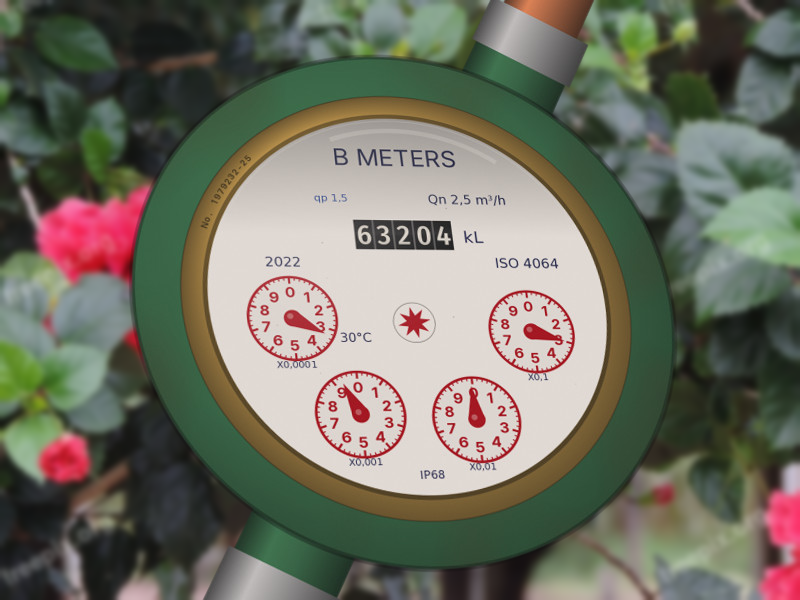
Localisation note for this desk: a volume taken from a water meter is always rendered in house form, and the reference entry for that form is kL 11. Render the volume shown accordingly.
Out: kL 63204.2993
